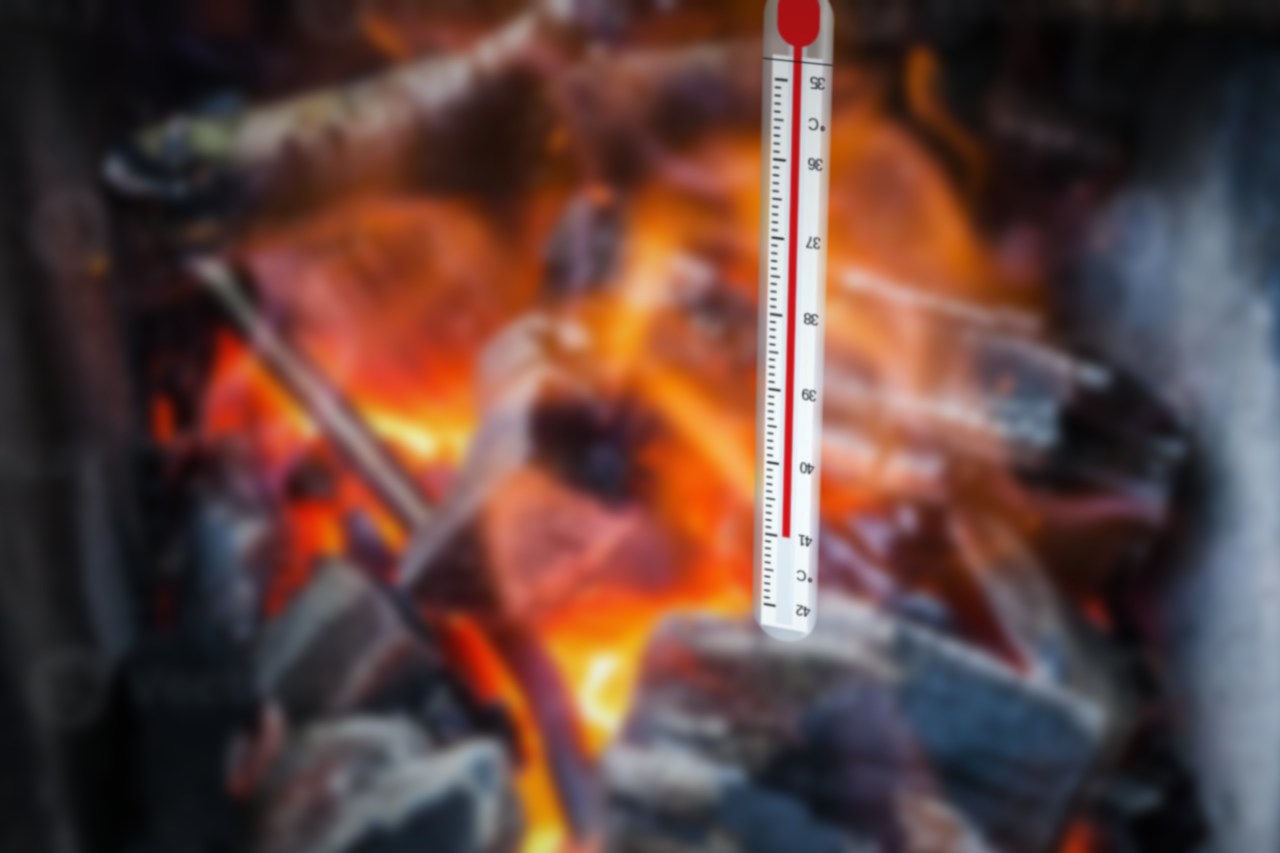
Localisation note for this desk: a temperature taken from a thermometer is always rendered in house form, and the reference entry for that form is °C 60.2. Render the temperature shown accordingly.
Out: °C 41
